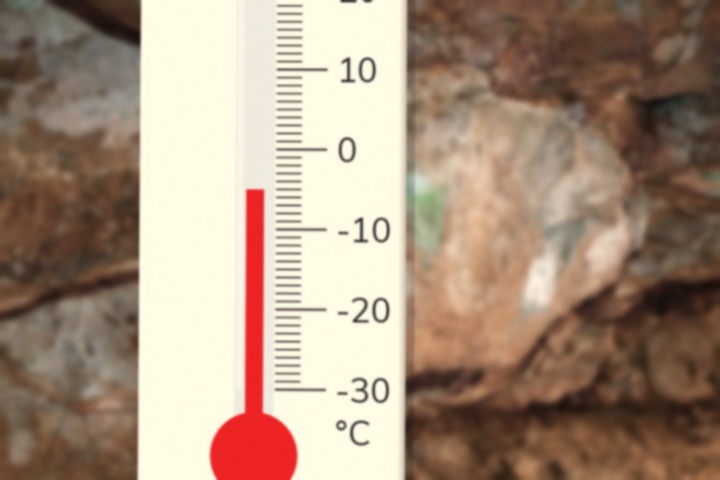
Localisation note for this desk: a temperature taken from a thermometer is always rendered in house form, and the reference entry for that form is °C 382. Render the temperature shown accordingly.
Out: °C -5
